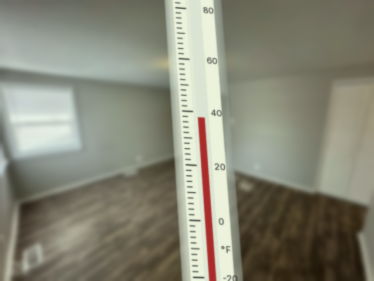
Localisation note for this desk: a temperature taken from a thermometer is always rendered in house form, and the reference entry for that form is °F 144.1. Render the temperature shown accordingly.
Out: °F 38
